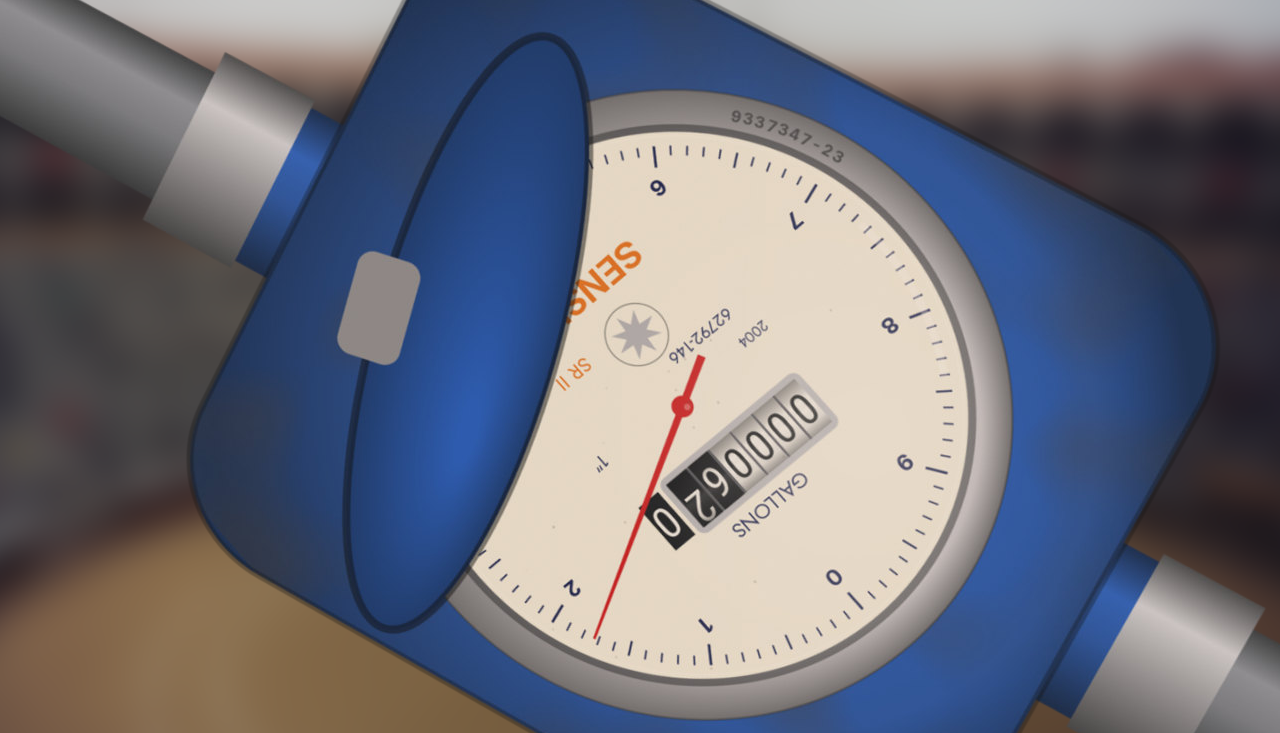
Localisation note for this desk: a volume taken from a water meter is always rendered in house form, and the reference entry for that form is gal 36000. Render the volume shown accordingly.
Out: gal 621.7
